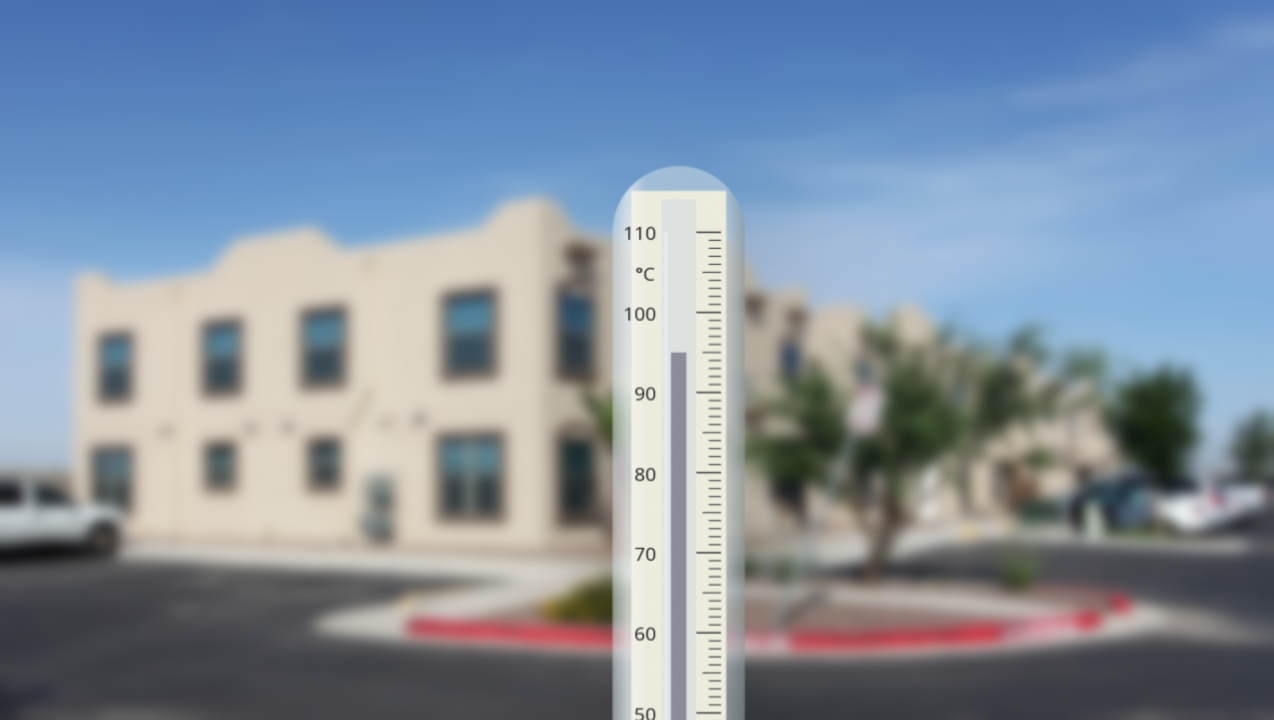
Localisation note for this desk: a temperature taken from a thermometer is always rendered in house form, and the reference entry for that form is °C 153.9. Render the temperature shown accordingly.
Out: °C 95
